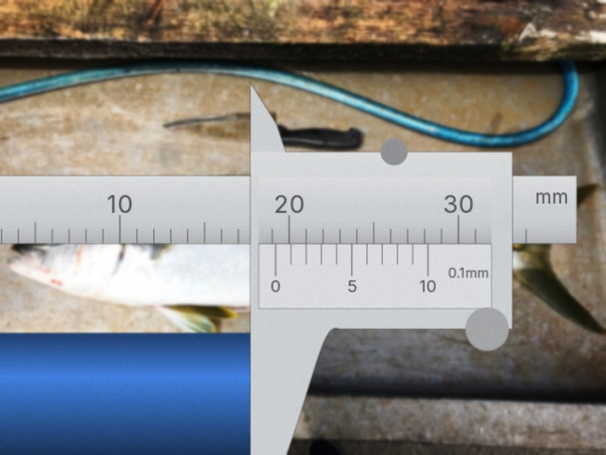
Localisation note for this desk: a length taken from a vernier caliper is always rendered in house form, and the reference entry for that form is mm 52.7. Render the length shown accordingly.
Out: mm 19.2
